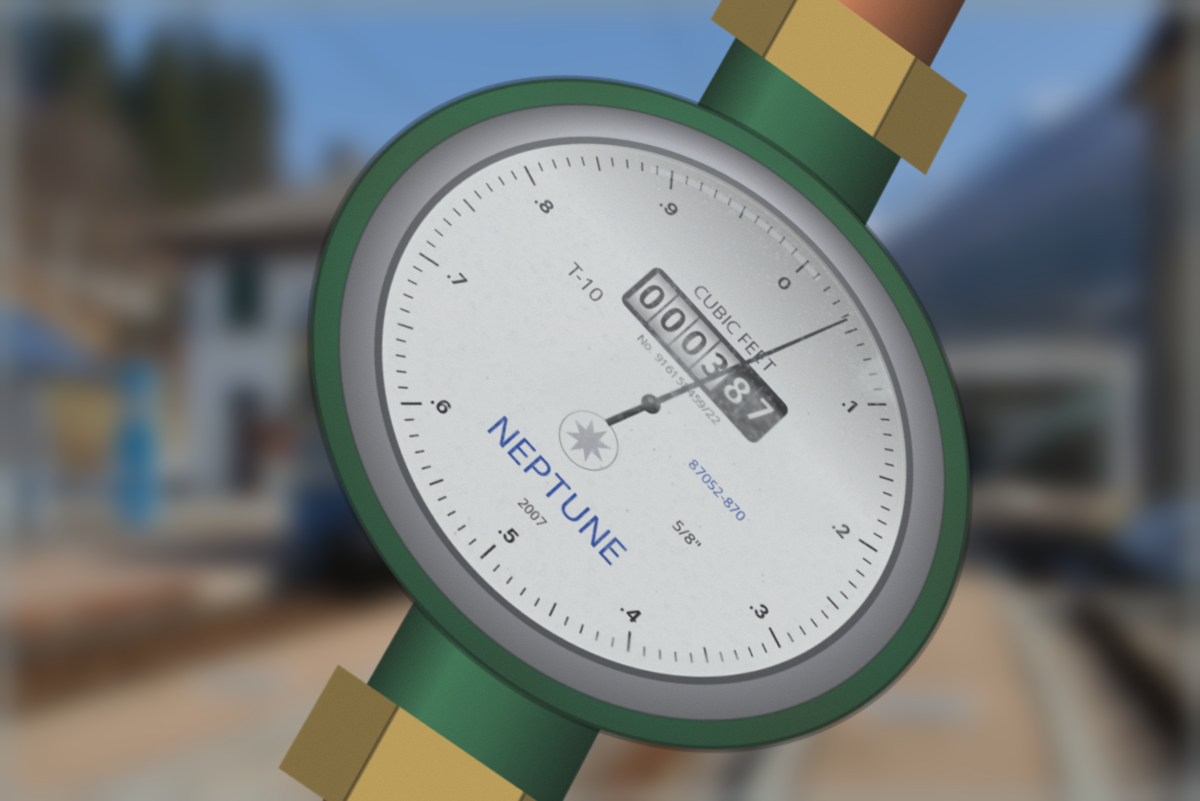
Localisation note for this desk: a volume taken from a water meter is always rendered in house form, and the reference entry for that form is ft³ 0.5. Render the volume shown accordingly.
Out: ft³ 387.04
